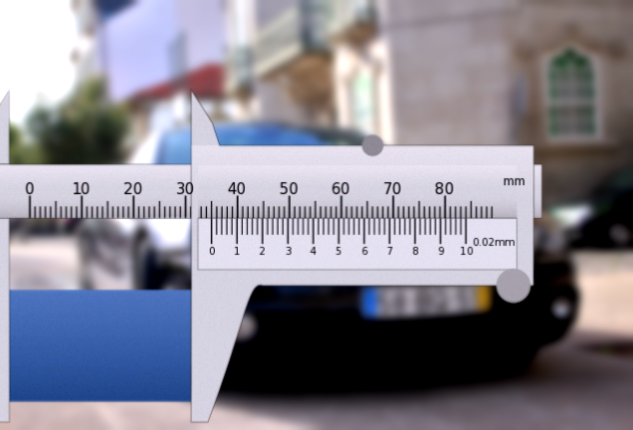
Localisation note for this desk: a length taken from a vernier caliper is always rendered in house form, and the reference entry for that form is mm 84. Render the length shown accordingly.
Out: mm 35.0
